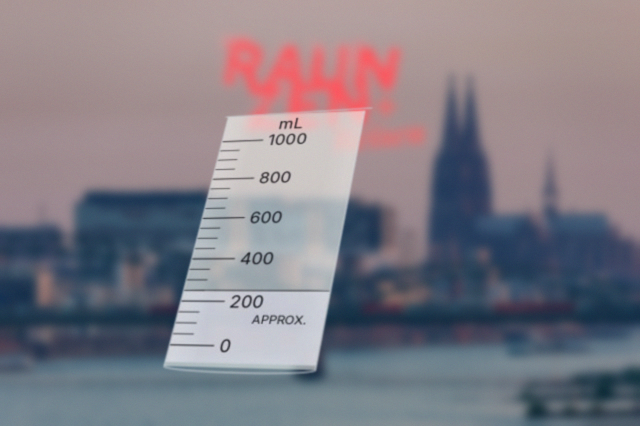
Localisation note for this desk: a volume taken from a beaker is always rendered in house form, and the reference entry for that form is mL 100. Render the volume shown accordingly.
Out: mL 250
